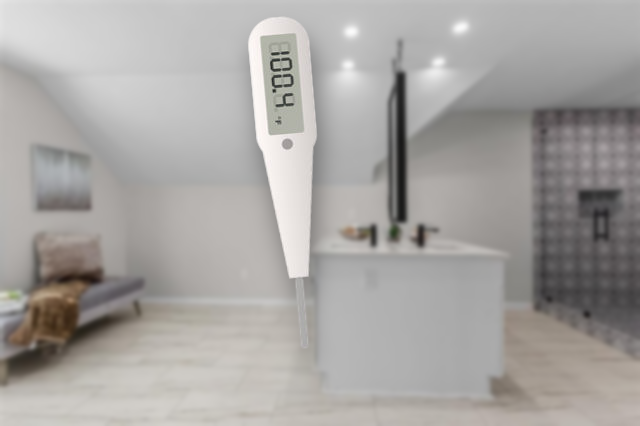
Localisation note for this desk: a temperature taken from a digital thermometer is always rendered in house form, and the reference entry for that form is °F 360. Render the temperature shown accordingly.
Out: °F 100.4
